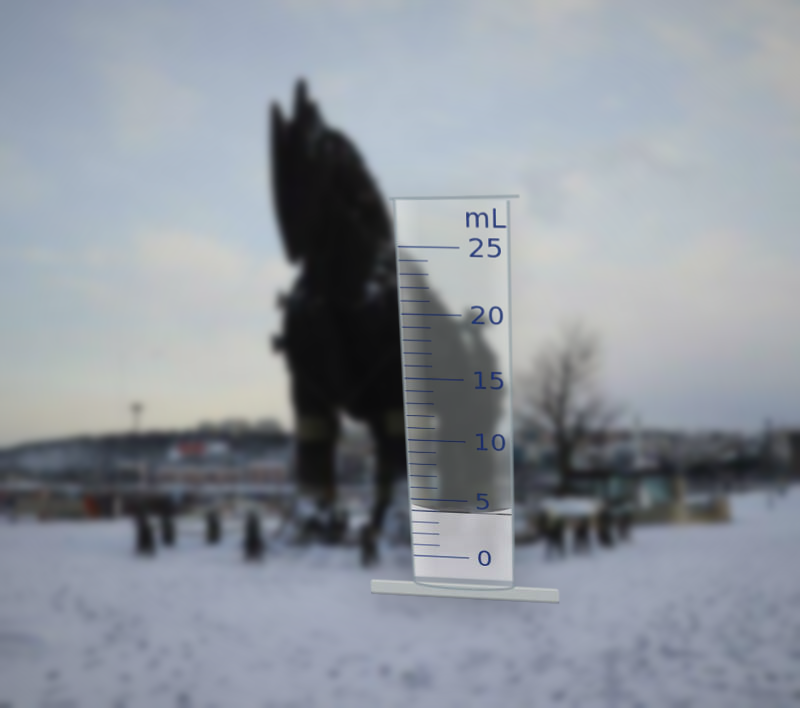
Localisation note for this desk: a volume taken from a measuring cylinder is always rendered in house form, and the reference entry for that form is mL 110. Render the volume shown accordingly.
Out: mL 4
